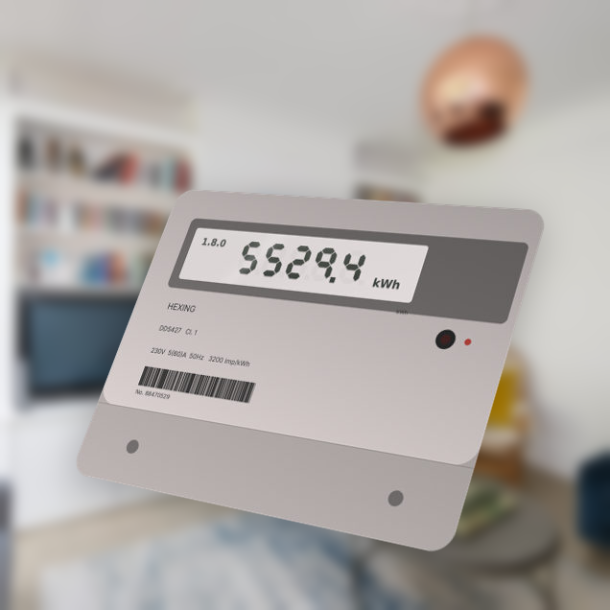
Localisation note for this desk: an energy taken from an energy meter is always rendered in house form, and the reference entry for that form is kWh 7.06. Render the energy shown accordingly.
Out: kWh 5529.4
